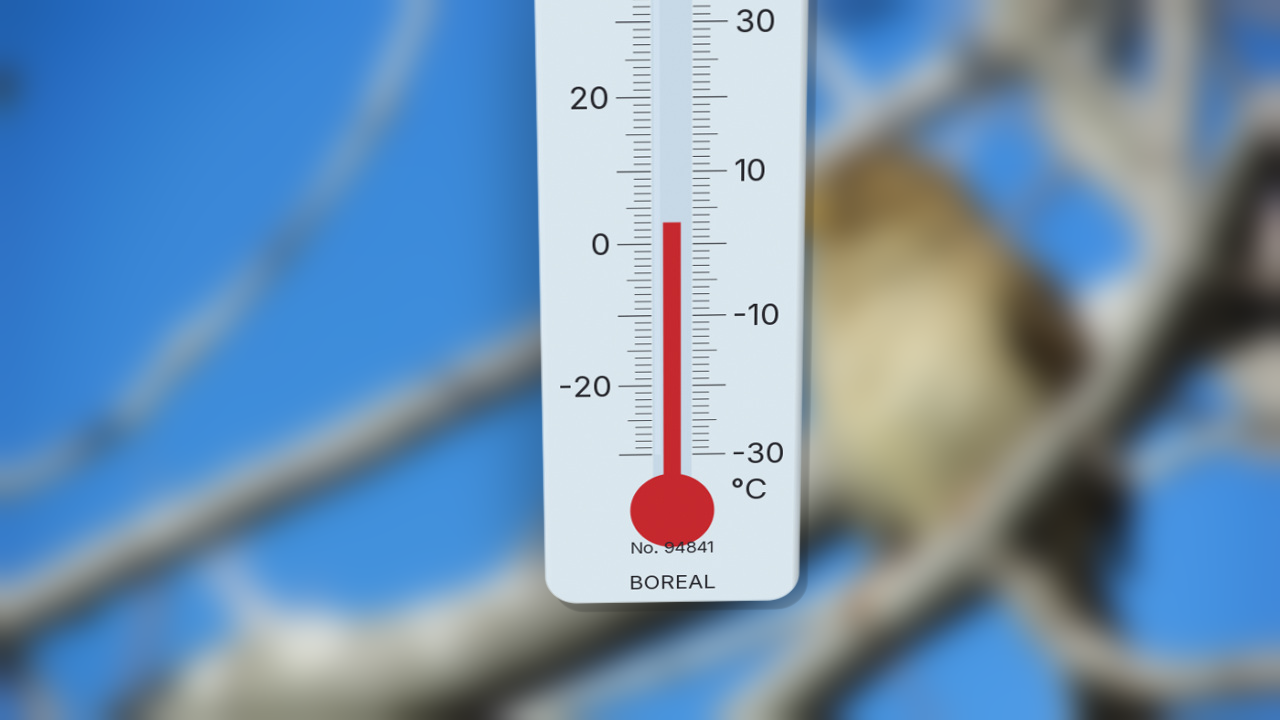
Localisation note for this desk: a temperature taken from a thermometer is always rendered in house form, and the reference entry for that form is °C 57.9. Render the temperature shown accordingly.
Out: °C 3
